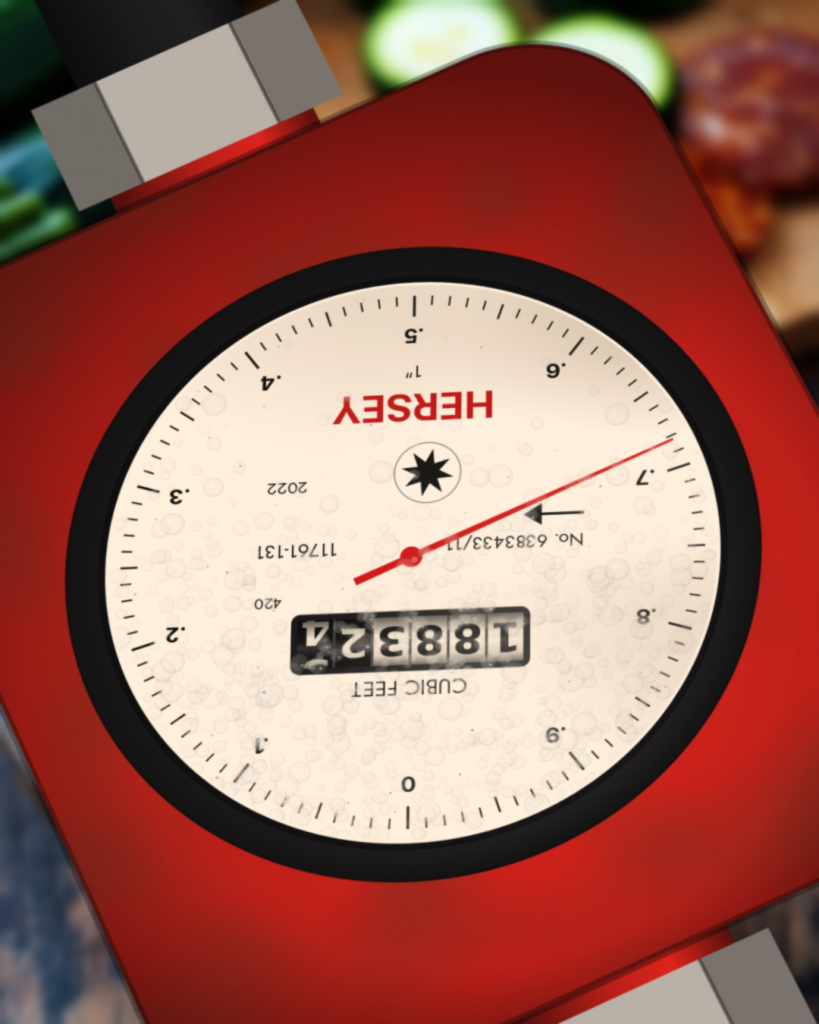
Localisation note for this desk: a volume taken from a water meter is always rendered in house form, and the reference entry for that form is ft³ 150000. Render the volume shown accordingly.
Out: ft³ 188323.68
